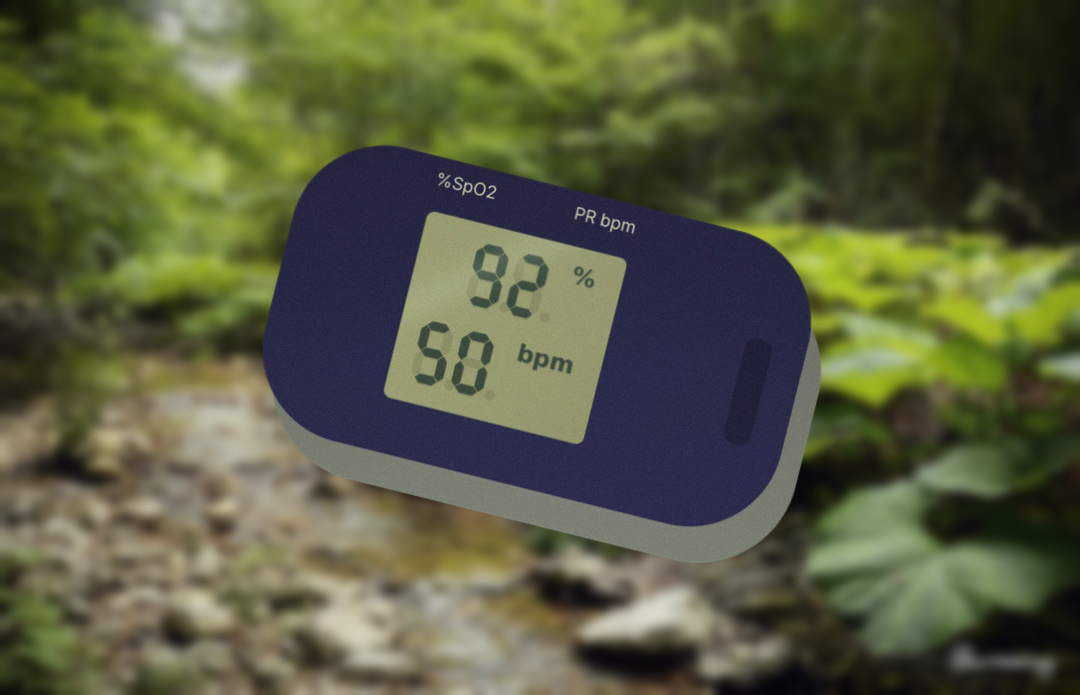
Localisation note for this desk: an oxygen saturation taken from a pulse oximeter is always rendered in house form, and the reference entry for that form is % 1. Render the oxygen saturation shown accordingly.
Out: % 92
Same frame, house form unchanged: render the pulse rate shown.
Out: bpm 50
